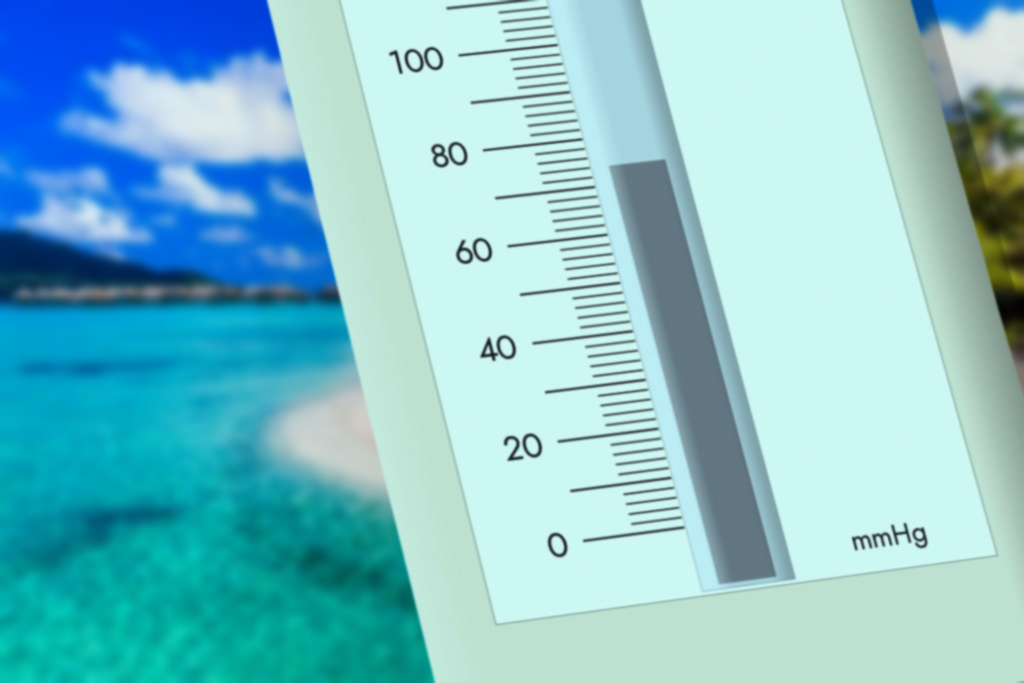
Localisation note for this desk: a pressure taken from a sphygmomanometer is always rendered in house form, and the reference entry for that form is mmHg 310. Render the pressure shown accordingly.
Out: mmHg 74
